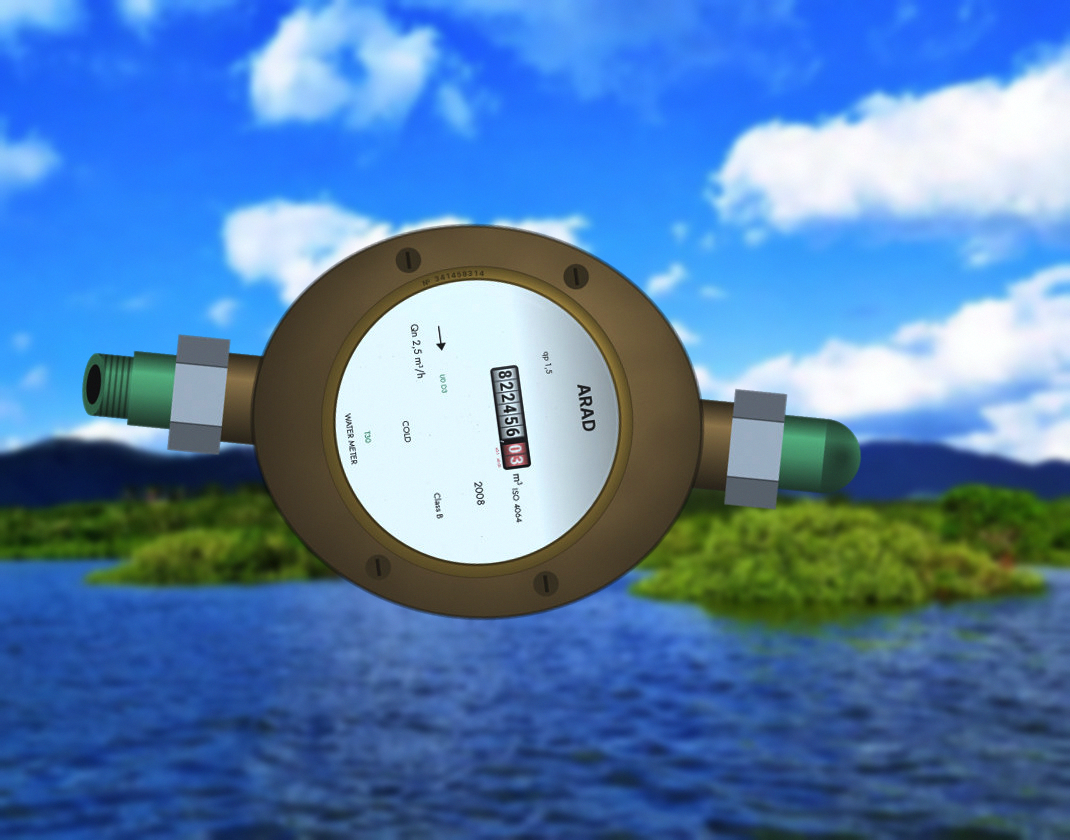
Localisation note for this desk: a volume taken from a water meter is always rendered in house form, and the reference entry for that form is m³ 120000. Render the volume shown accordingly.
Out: m³ 822456.03
